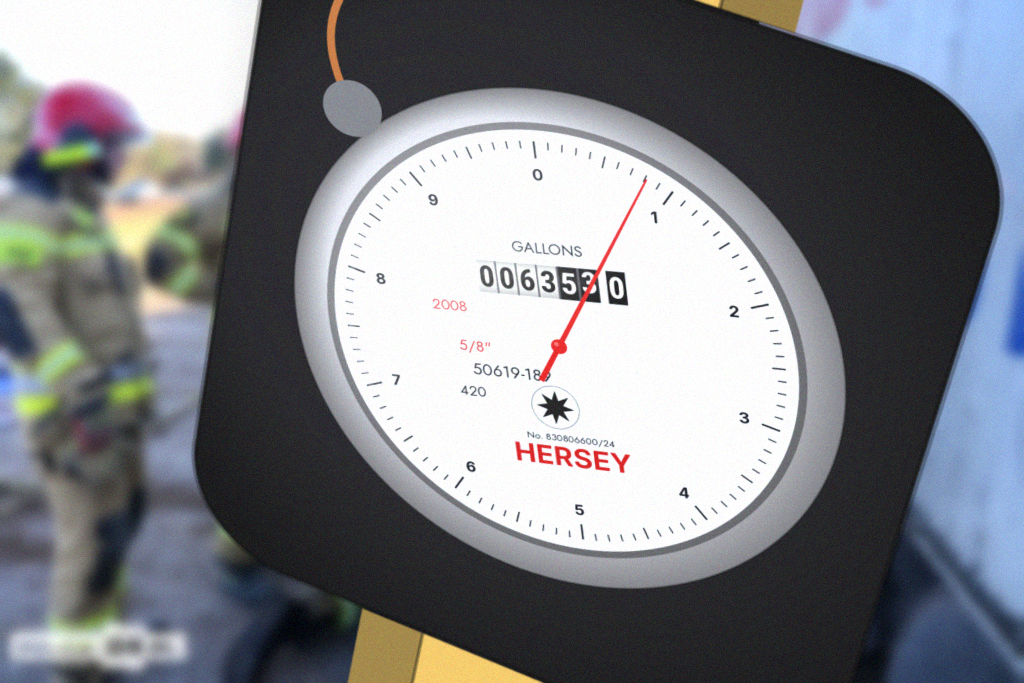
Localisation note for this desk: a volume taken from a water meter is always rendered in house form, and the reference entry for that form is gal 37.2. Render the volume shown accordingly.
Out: gal 63530.8
